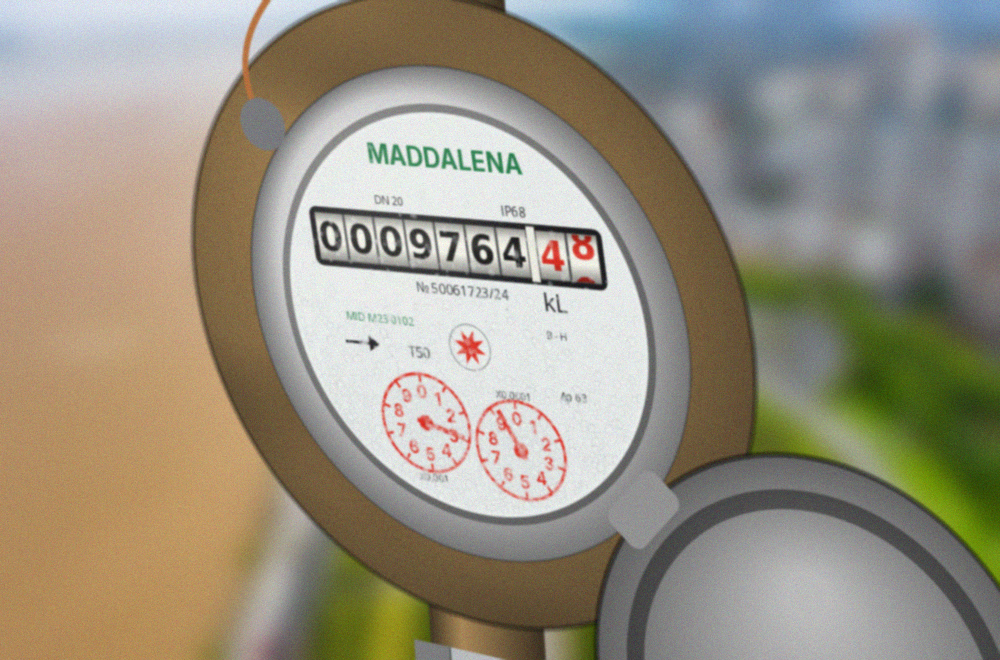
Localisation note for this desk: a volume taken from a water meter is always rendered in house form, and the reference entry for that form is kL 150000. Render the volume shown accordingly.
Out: kL 9764.4829
